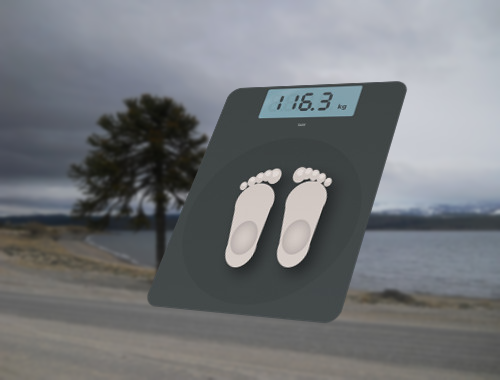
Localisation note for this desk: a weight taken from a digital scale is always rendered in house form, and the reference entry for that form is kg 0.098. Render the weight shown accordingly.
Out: kg 116.3
